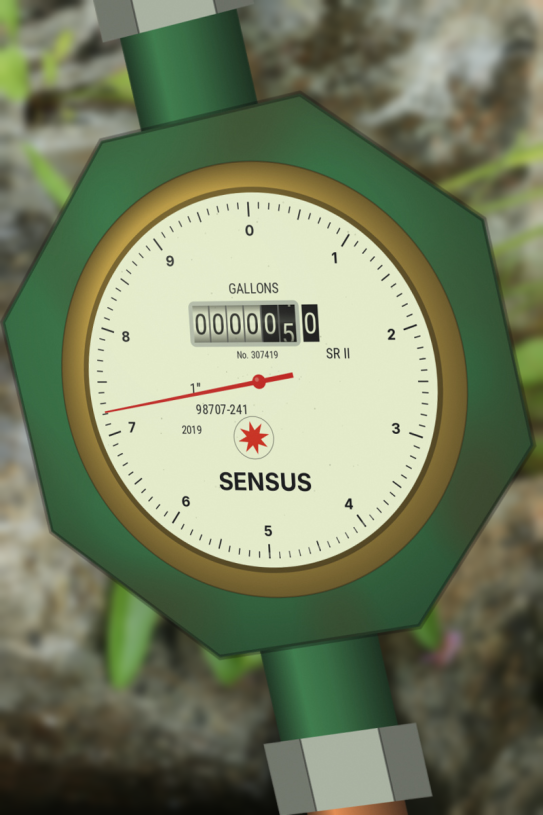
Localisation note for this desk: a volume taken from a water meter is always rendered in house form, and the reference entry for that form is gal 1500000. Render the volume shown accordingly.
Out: gal 47.2
